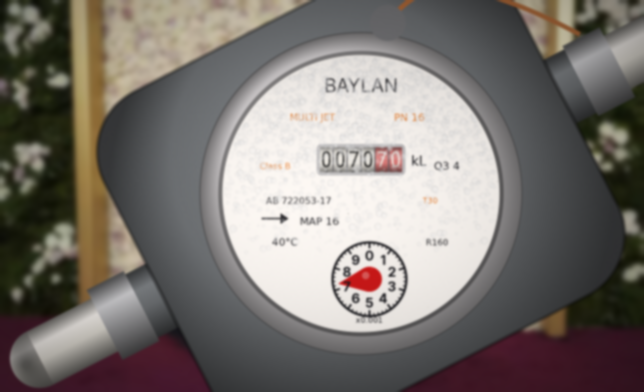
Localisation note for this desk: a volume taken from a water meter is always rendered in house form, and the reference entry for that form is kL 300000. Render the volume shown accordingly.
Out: kL 70.707
